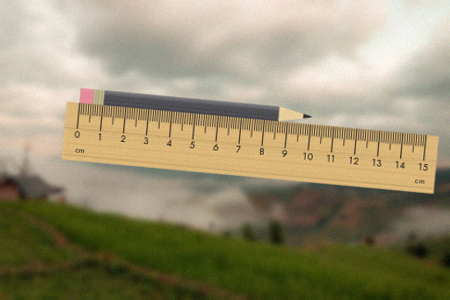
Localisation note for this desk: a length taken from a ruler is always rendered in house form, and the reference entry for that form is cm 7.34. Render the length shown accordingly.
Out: cm 10
